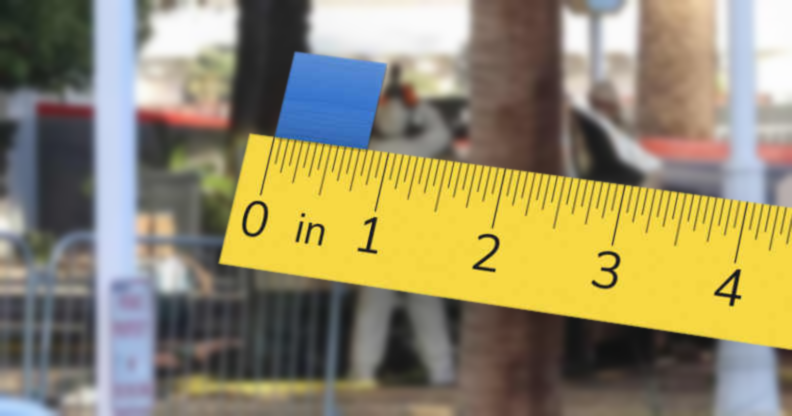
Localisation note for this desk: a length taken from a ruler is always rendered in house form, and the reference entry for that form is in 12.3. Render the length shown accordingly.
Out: in 0.8125
